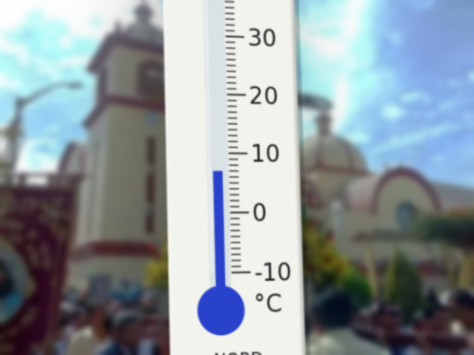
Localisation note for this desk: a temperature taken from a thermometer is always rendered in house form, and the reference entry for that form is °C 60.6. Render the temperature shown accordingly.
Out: °C 7
